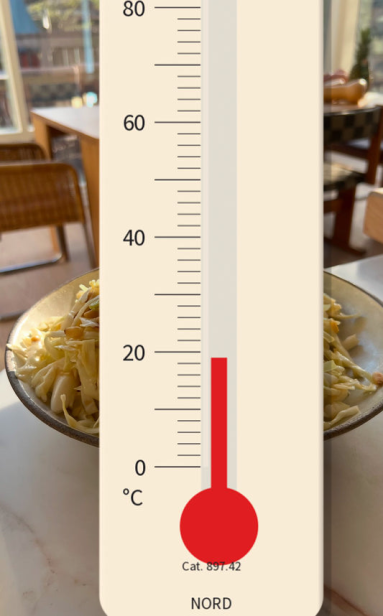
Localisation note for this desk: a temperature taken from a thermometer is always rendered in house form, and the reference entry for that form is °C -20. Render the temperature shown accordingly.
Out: °C 19
